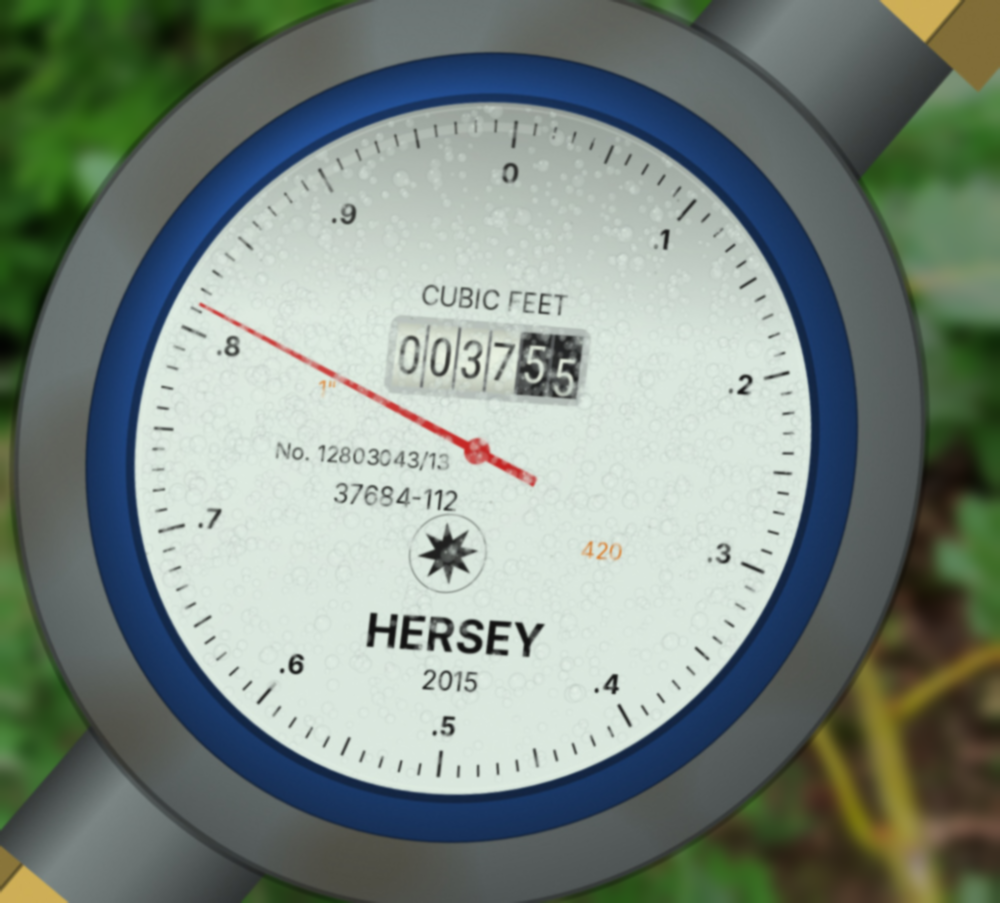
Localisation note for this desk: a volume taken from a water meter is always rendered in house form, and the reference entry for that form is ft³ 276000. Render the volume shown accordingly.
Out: ft³ 3754.81
